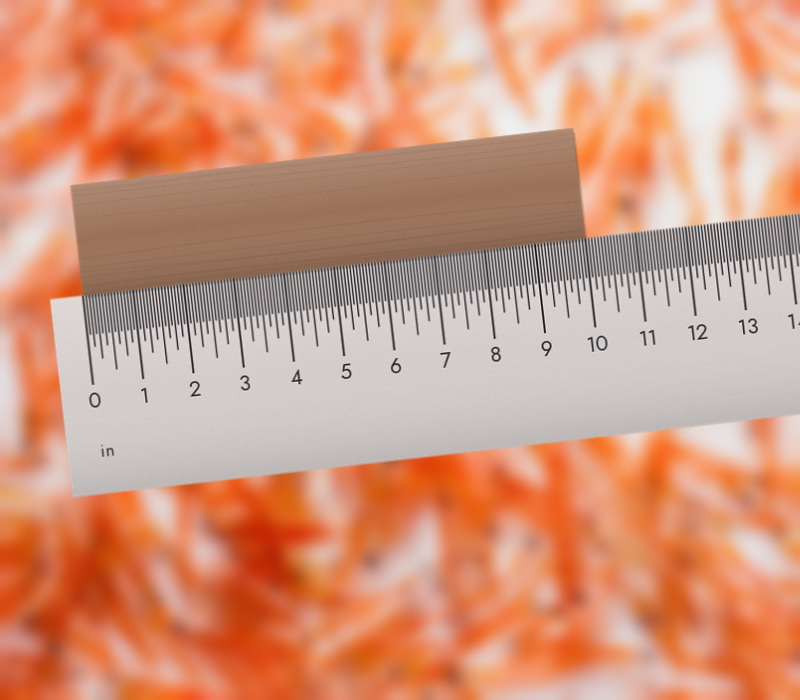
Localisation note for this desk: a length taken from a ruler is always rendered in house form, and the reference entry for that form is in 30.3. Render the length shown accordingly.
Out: in 10
